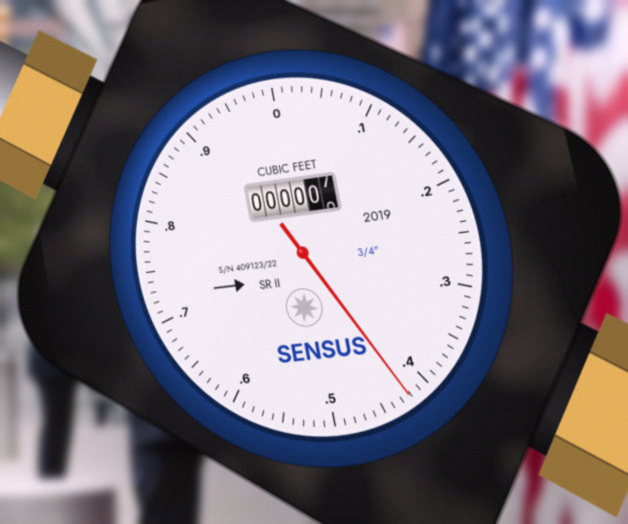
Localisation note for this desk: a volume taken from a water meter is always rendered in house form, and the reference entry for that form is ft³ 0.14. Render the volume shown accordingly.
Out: ft³ 7.42
